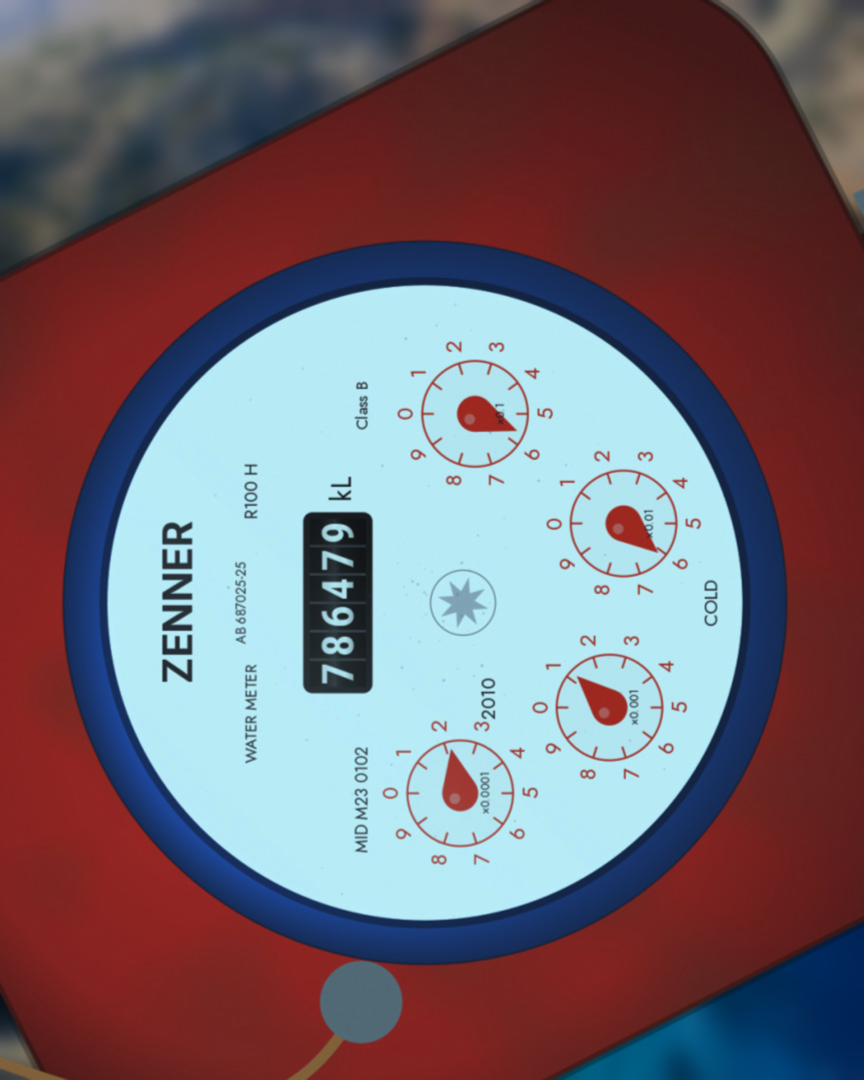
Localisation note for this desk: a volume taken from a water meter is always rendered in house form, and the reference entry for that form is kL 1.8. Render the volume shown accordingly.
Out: kL 786479.5612
